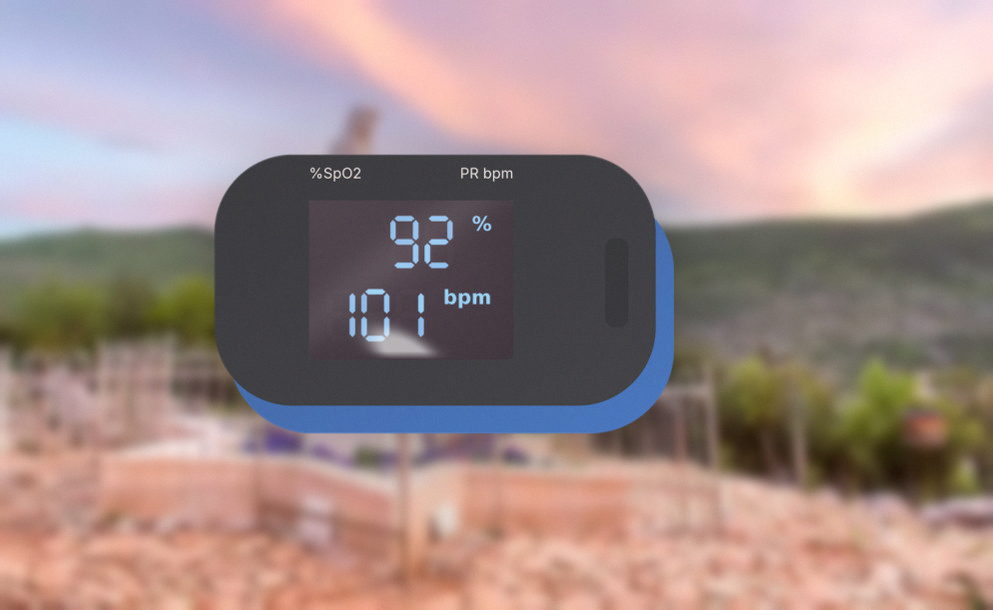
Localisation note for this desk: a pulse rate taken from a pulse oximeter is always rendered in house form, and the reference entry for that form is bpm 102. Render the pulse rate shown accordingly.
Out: bpm 101
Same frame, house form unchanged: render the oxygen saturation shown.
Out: % 92
